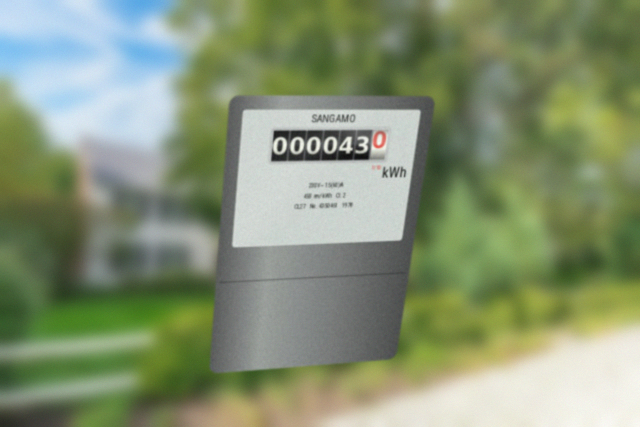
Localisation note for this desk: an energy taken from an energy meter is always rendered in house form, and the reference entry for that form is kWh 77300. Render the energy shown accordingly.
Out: kWh 43.0
